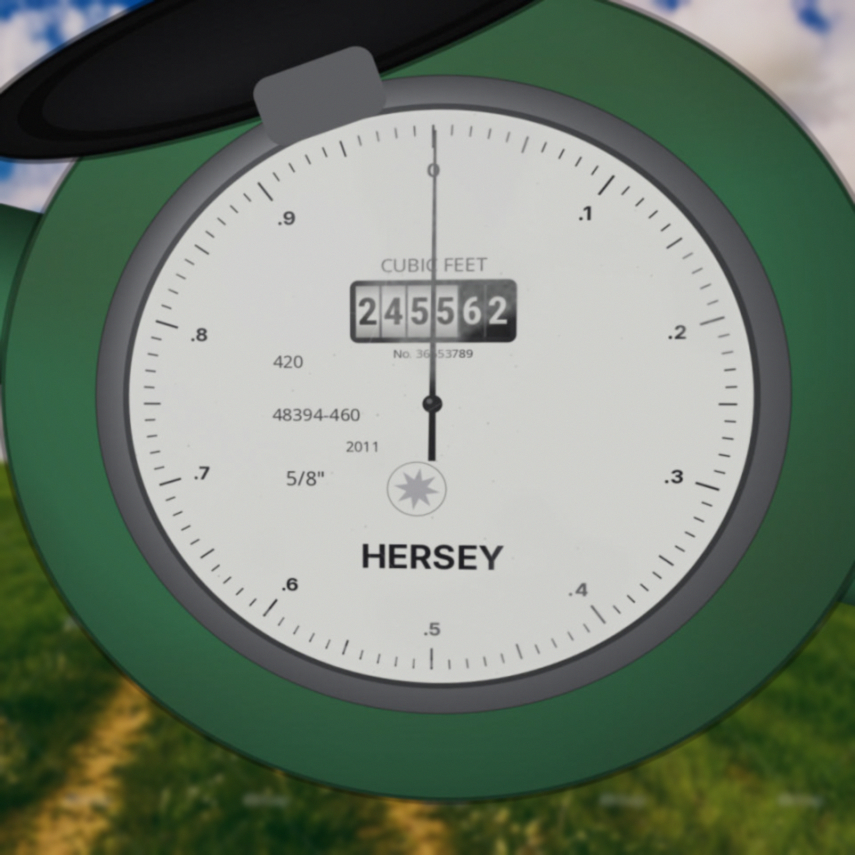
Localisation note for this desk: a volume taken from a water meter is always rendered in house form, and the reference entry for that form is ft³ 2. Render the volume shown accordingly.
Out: ft³ 245562.00
